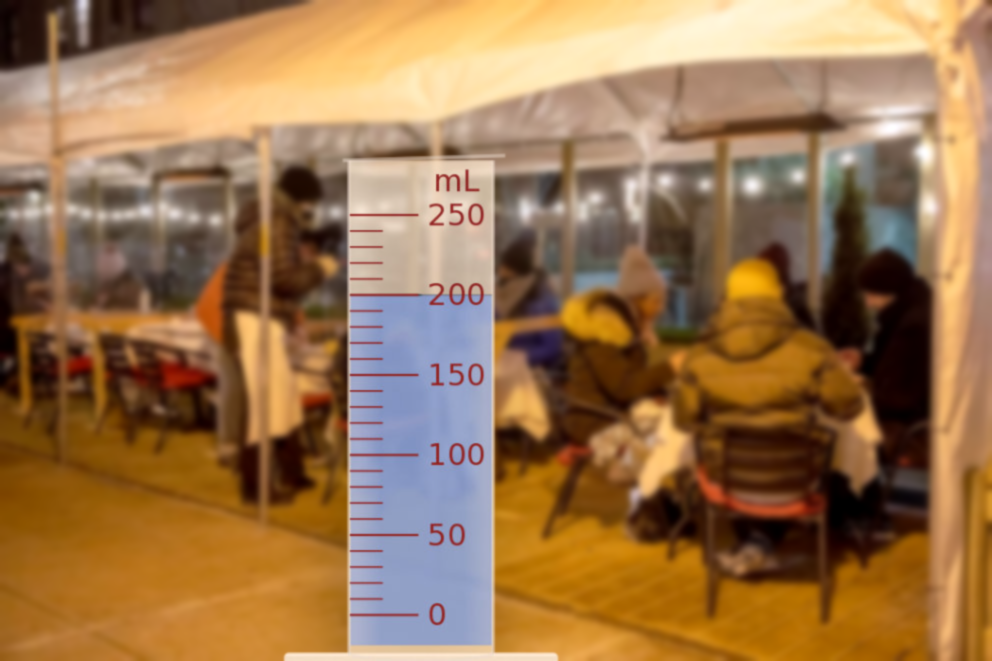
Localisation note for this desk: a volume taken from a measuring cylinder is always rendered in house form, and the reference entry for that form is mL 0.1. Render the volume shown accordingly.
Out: mL 200
